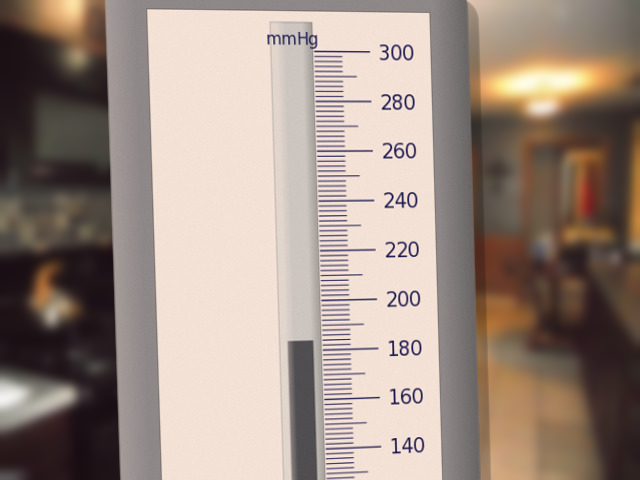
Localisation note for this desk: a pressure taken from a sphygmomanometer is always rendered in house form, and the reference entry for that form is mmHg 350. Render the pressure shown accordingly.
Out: mmHg 184
